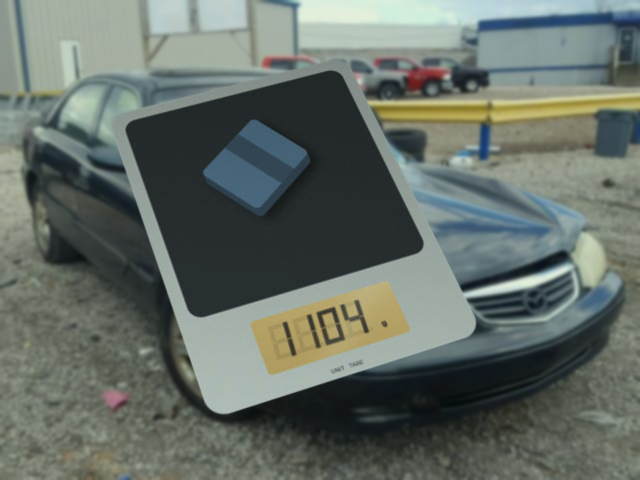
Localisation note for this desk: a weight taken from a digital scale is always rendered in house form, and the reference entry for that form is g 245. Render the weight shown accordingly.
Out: g 1104
